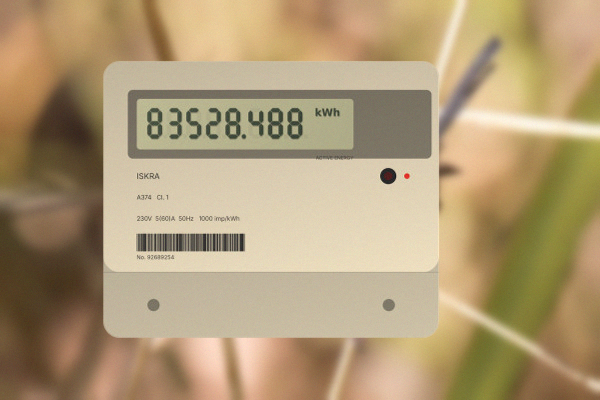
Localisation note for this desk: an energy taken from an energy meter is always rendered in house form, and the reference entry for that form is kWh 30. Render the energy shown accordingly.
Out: kWh 83528.488
